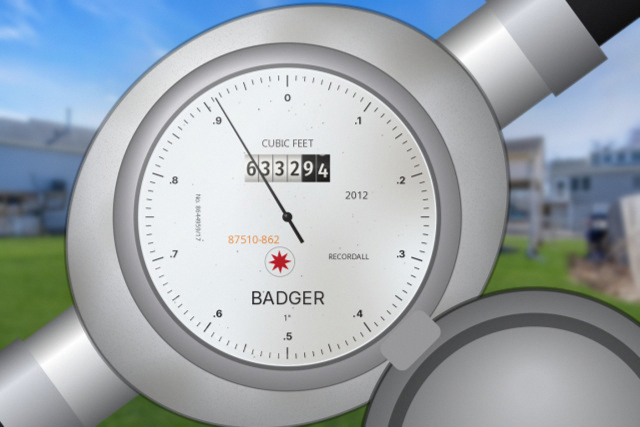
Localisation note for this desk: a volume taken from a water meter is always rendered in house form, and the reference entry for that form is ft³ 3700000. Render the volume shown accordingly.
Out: ft³ 633293.91
